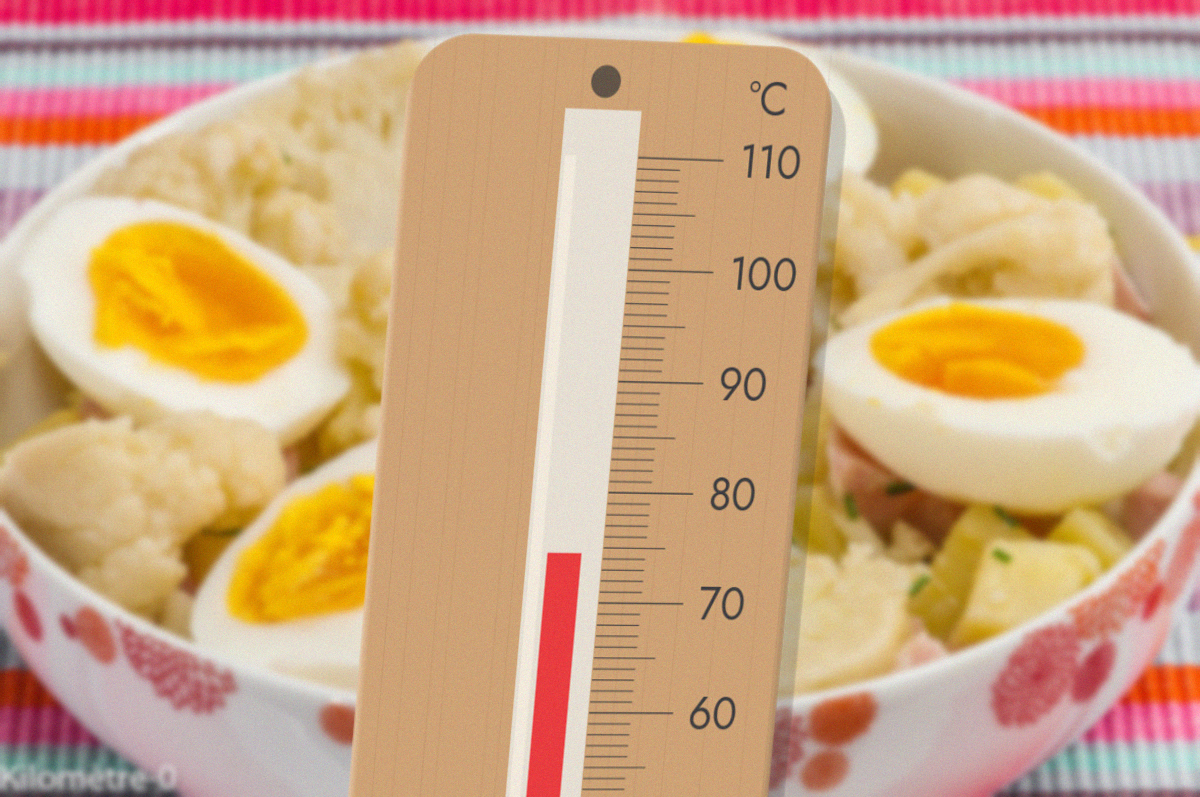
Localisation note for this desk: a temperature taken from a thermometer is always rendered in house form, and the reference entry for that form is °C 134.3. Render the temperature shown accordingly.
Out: °C 74.5
